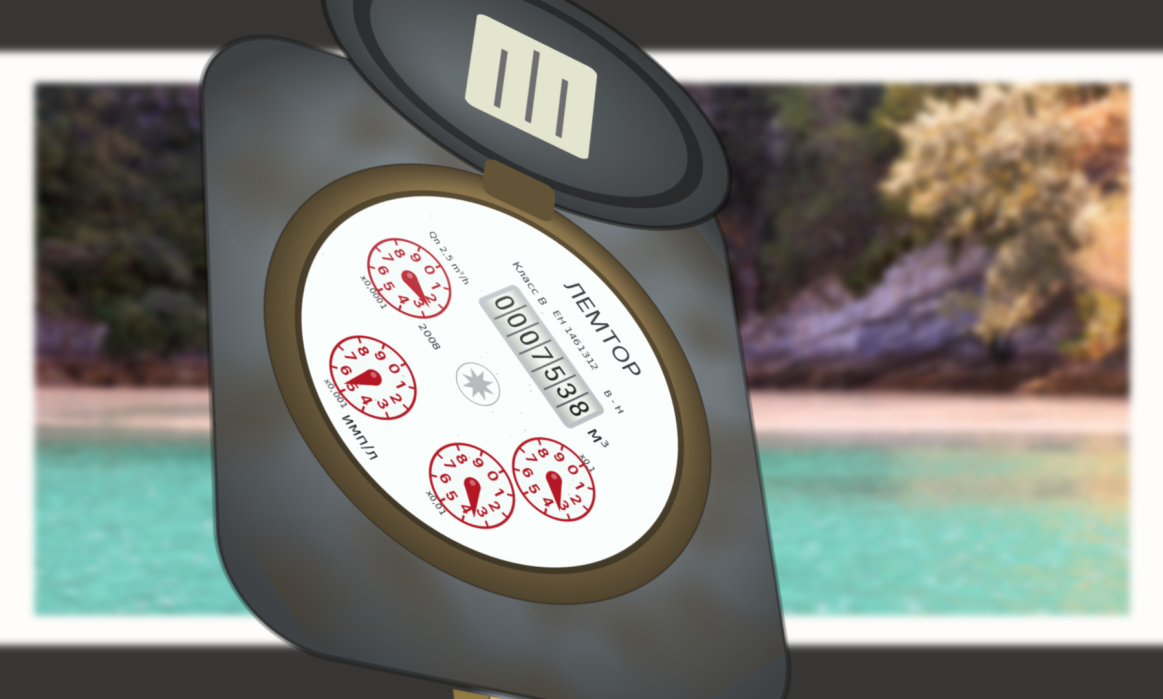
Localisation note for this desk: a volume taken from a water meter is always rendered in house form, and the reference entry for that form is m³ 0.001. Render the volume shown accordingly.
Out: m³ 7538.3352
